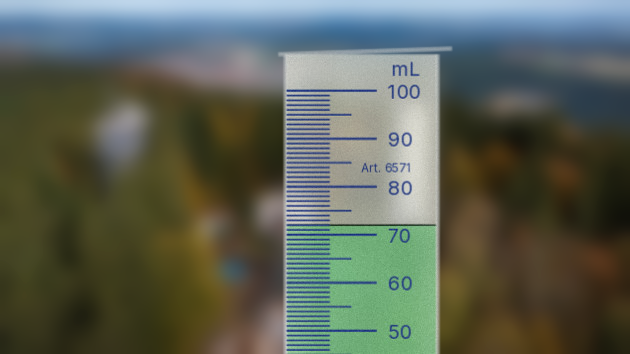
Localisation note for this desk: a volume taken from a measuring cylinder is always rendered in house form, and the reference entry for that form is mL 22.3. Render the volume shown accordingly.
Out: mL 72
